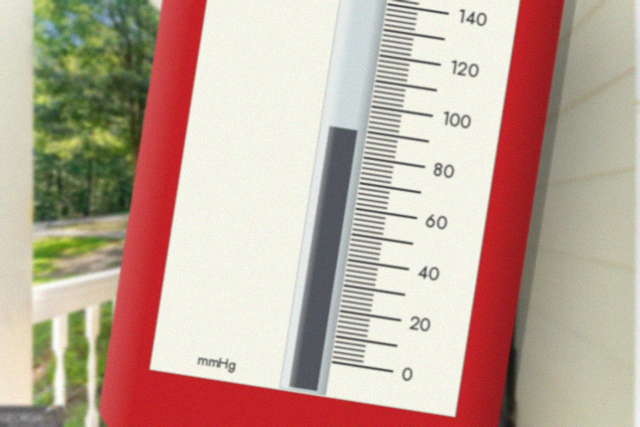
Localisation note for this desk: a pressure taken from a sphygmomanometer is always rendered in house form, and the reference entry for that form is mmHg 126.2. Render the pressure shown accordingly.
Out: mmHg 90
